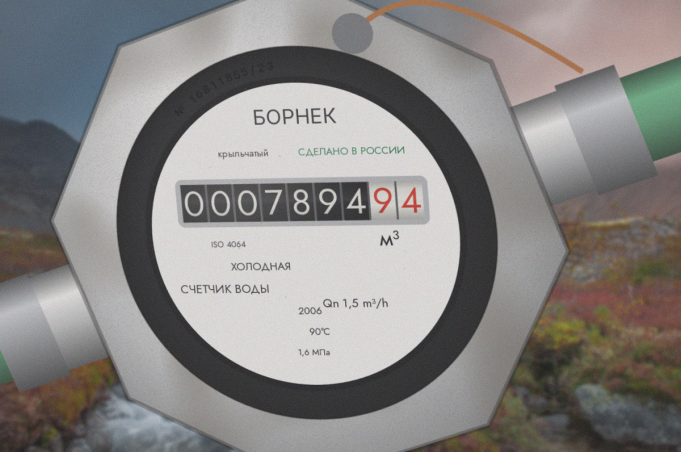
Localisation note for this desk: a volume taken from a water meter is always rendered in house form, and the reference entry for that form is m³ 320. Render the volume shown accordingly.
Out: m³ 7894.94
